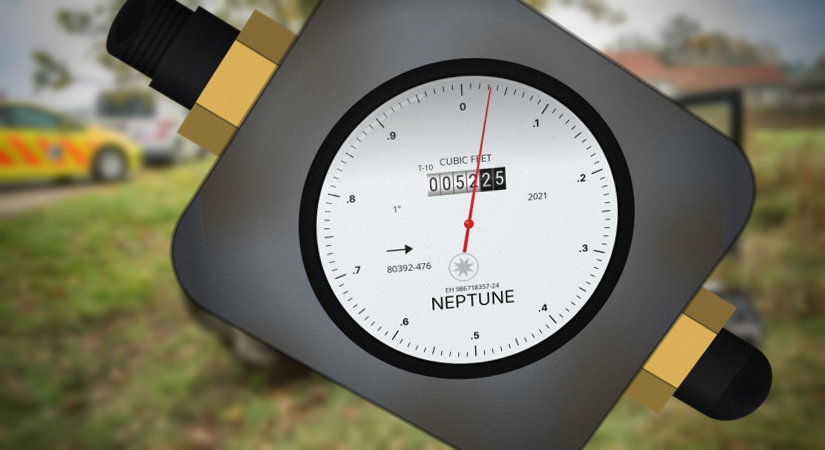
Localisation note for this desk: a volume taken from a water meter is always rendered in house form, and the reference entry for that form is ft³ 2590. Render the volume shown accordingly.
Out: ft³ 5225.03
